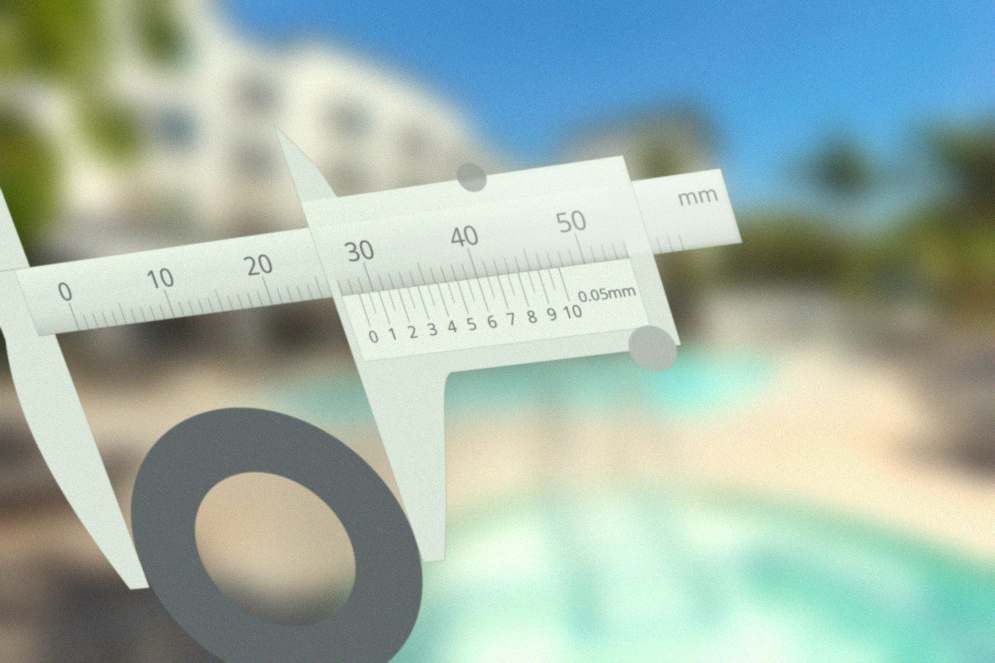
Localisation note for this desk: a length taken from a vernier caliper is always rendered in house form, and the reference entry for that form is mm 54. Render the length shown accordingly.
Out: mm 28.6
